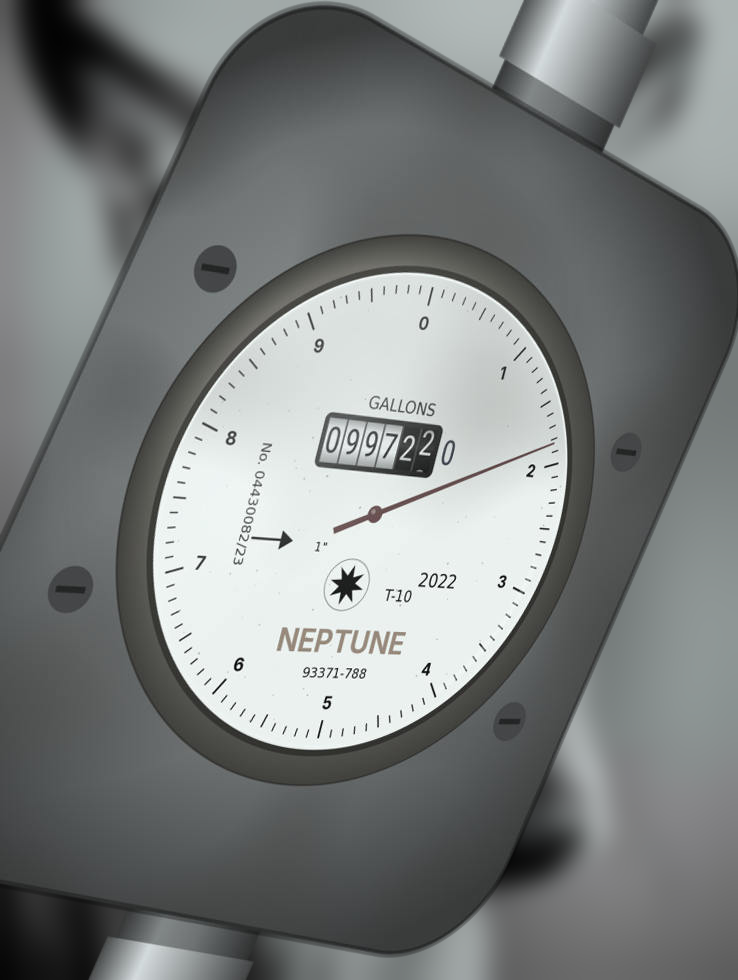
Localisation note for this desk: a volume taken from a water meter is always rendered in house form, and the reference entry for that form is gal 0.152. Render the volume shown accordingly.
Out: gal 997221.8
